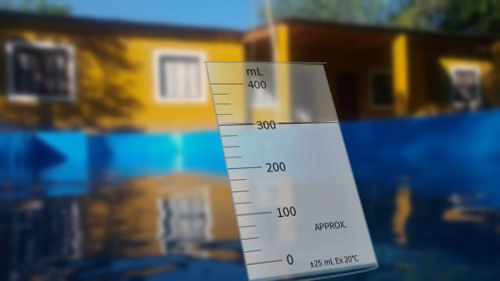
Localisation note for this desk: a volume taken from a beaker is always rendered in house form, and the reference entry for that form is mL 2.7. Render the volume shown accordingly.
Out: mL 300
